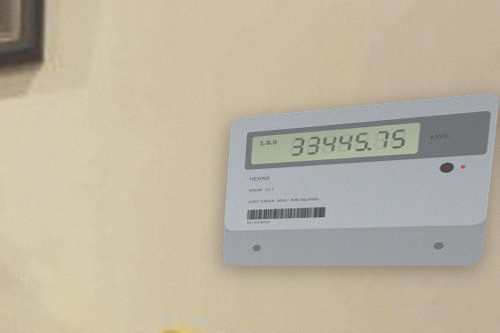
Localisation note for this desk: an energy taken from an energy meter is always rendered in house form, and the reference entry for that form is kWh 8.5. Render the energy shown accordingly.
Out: kWh 33445.75
